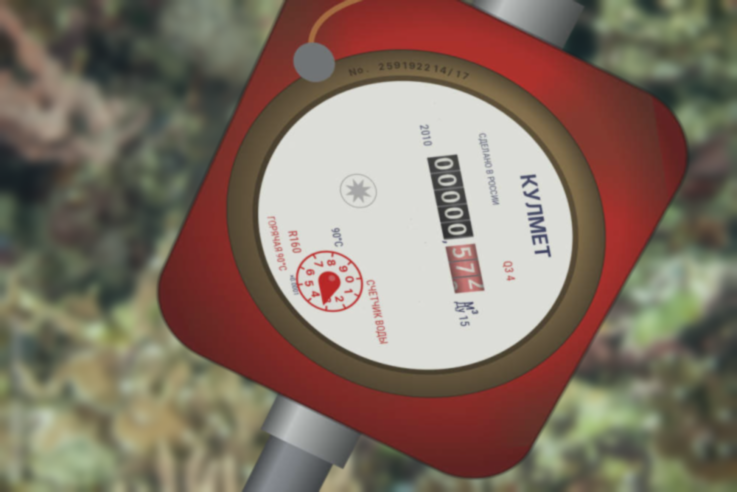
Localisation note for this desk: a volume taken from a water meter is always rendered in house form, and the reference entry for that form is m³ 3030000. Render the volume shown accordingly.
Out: m³ 0.5723
